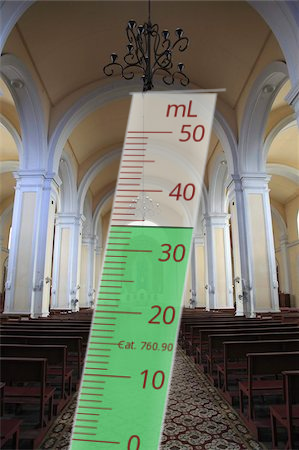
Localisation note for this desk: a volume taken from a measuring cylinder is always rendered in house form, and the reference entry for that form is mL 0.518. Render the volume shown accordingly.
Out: mL 34
